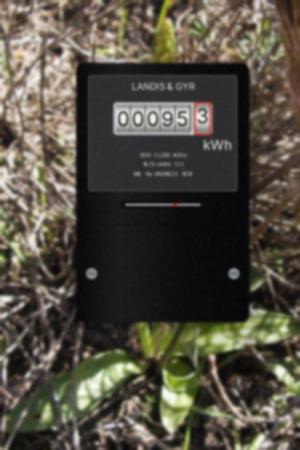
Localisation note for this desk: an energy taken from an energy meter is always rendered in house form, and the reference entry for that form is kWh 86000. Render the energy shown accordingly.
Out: kWh 95.3
